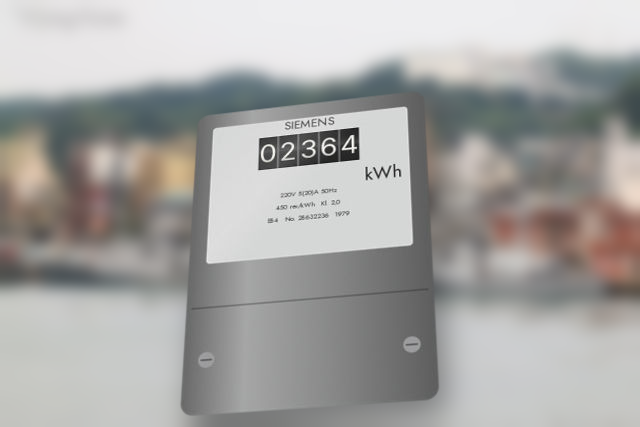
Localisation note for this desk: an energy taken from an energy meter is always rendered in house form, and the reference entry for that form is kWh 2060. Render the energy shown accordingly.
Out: kWh 2364
